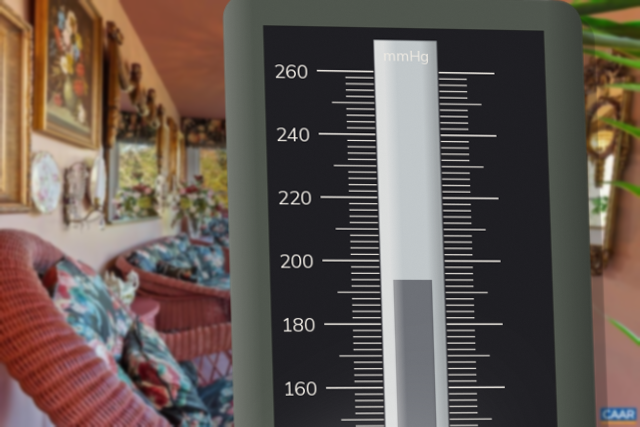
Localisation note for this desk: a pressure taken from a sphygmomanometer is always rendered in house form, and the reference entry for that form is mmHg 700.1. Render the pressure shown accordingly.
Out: mmHg 194
